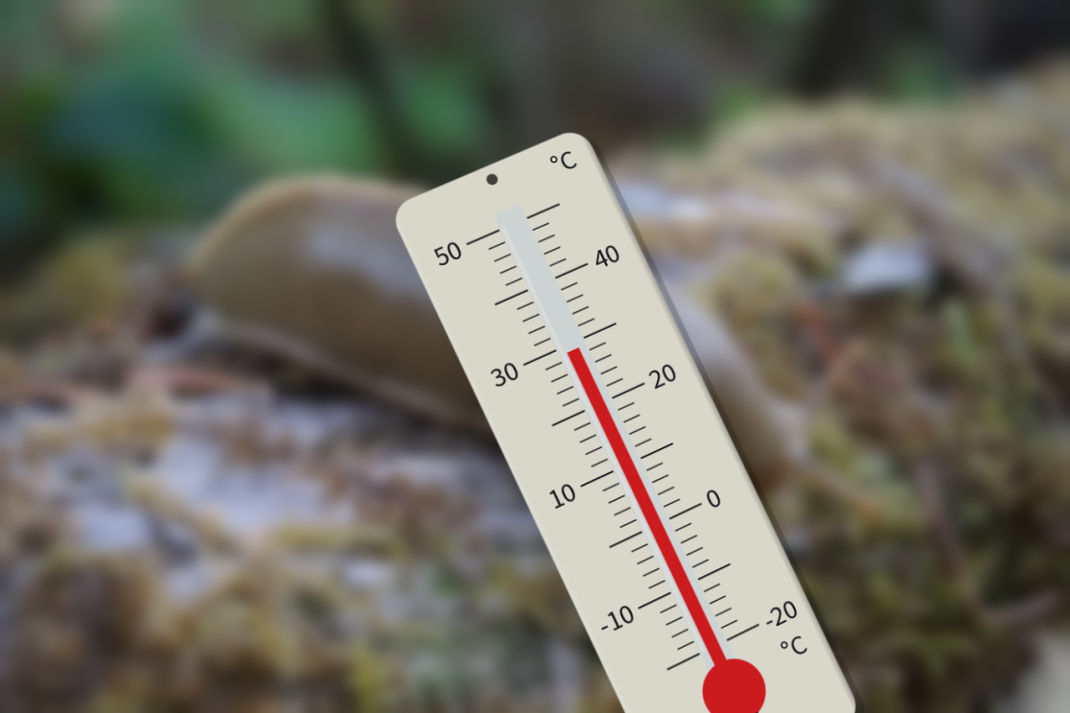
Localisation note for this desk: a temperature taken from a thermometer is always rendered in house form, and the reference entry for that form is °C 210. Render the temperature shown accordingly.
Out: °C 29
